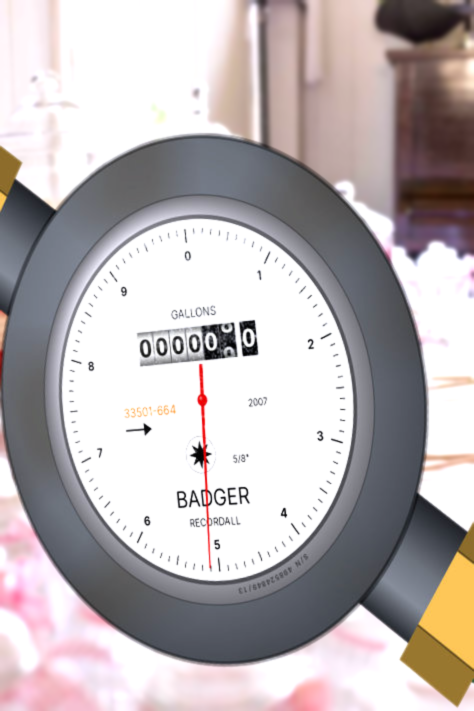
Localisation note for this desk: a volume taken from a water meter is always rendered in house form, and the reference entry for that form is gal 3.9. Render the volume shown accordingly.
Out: gal 85.1
